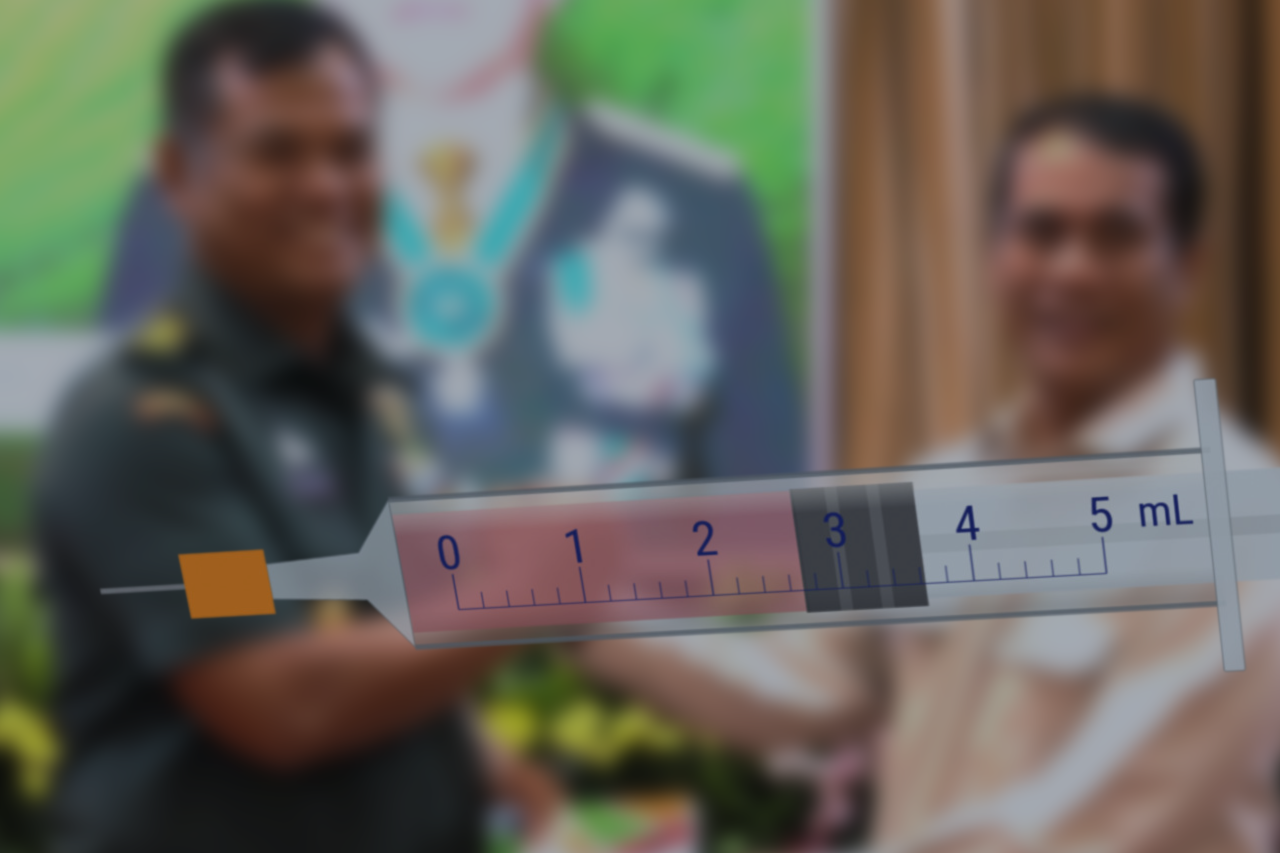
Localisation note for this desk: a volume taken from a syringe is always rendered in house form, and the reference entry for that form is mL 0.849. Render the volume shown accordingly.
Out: mL 2.7
